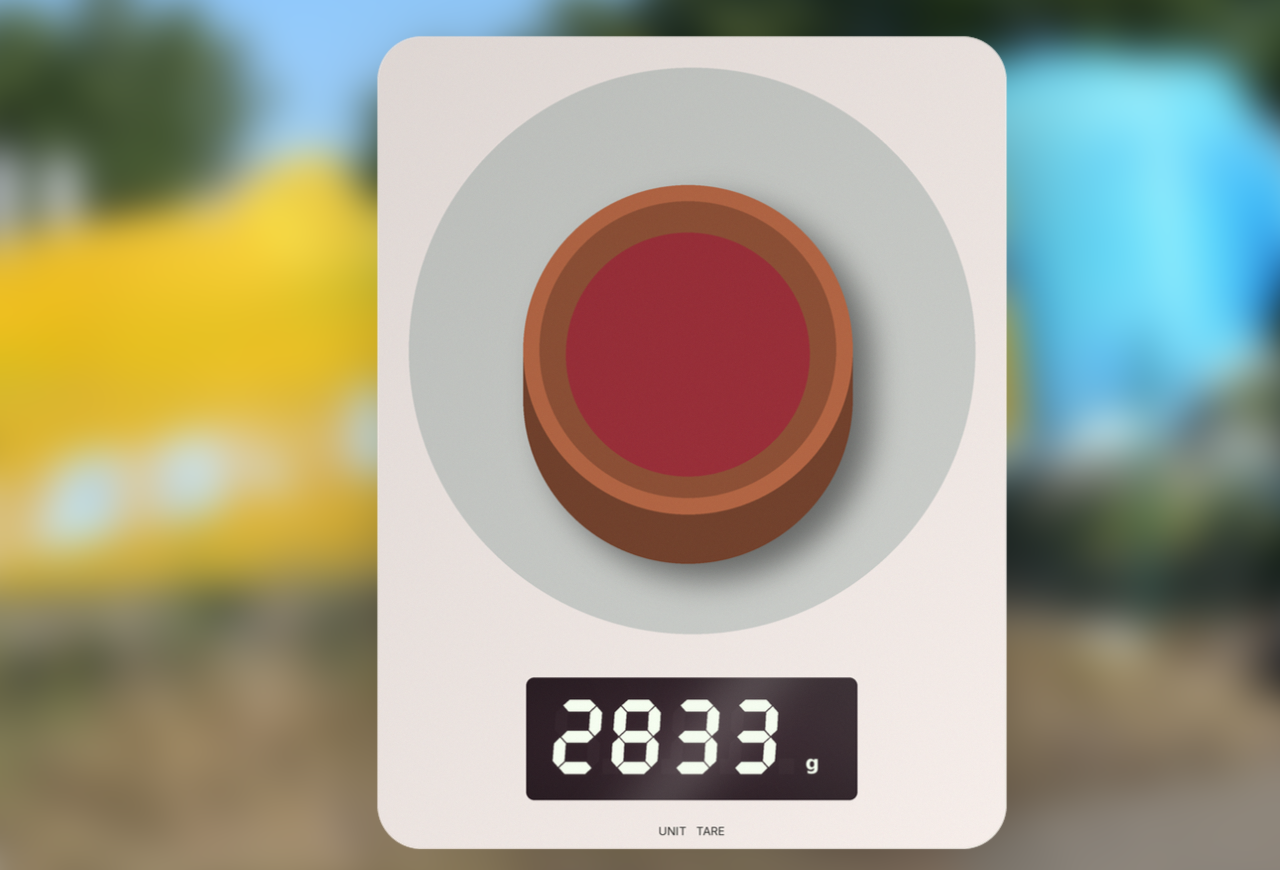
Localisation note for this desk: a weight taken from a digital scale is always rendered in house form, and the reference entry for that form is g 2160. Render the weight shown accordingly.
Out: g 2833
